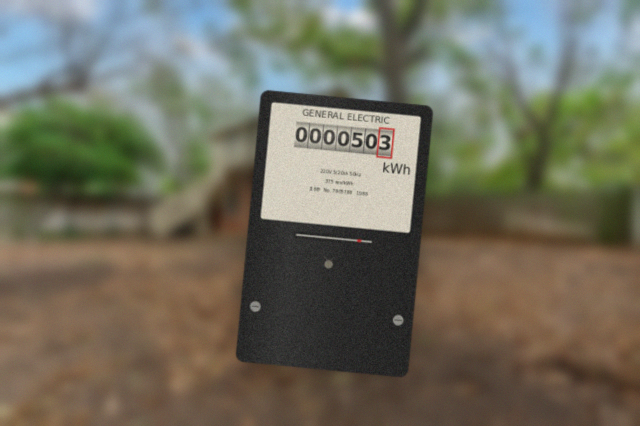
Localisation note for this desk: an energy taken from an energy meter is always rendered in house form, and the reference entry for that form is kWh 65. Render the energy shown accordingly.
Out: kWh 50.3
